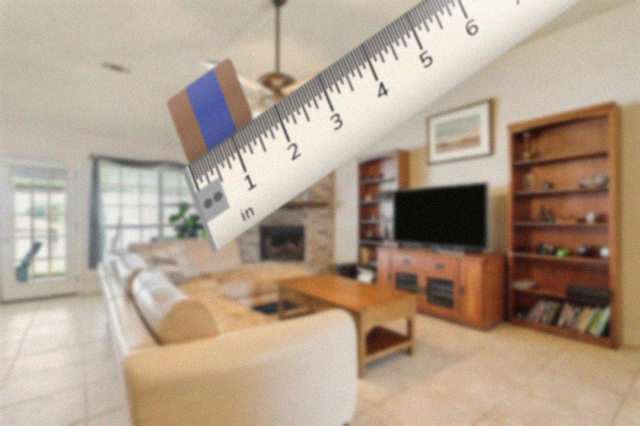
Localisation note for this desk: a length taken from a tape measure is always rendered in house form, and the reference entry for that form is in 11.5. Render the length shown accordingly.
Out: in 1.5
